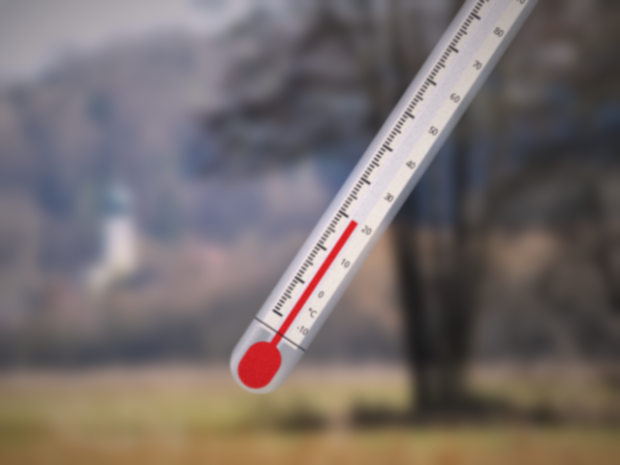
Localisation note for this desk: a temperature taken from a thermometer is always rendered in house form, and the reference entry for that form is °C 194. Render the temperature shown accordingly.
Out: °C 20
